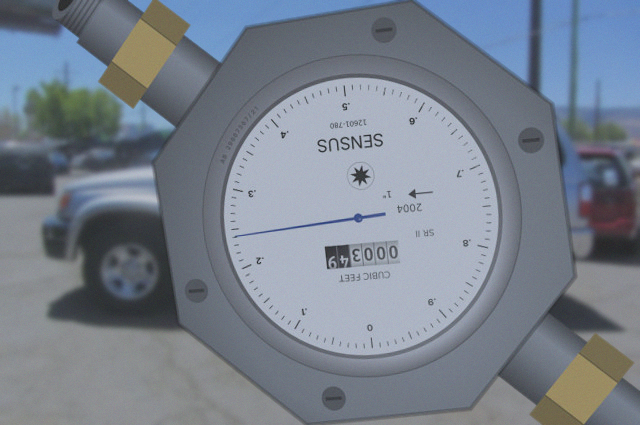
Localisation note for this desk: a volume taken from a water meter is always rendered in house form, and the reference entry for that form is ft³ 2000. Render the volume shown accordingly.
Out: ft³ 349.24
